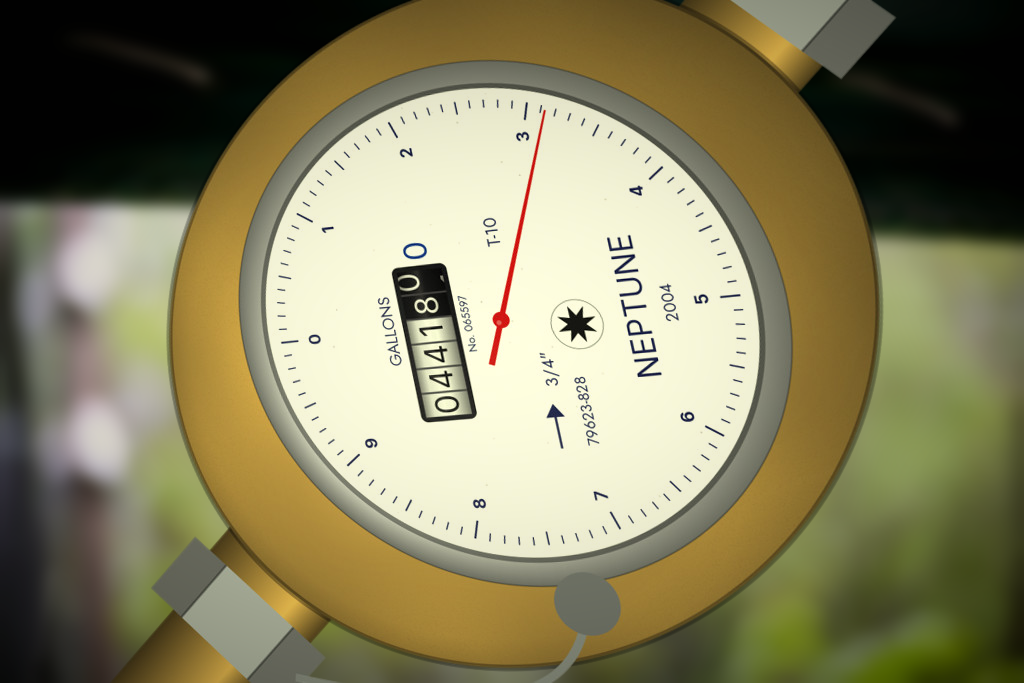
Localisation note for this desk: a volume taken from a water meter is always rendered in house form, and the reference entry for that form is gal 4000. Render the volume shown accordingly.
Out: gal 441803.1
